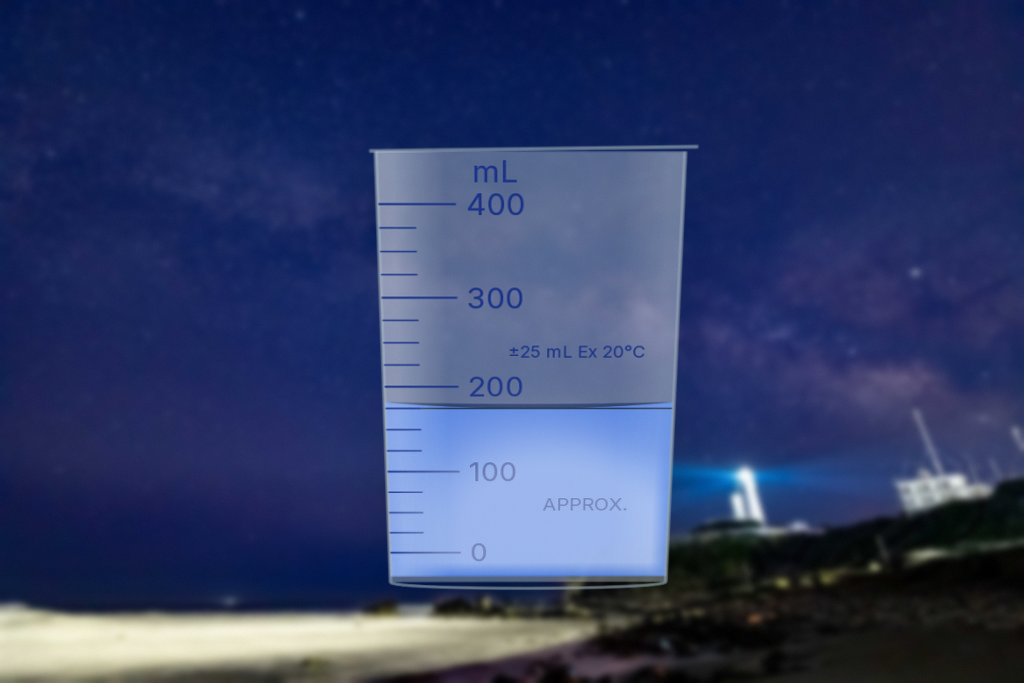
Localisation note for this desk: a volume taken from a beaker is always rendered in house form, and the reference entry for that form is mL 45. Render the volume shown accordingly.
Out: mL 175
